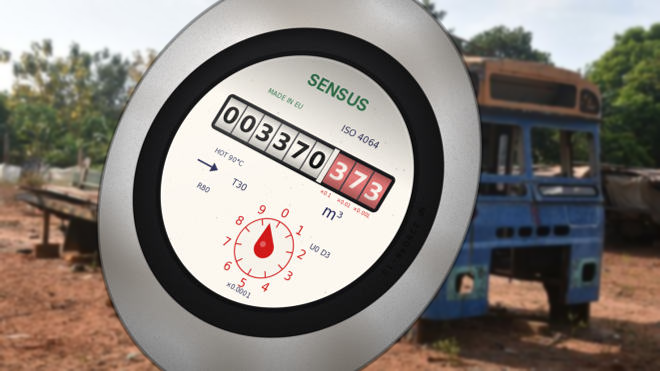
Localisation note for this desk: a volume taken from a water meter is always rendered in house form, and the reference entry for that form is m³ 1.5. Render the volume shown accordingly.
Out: m³ 3370.3729
